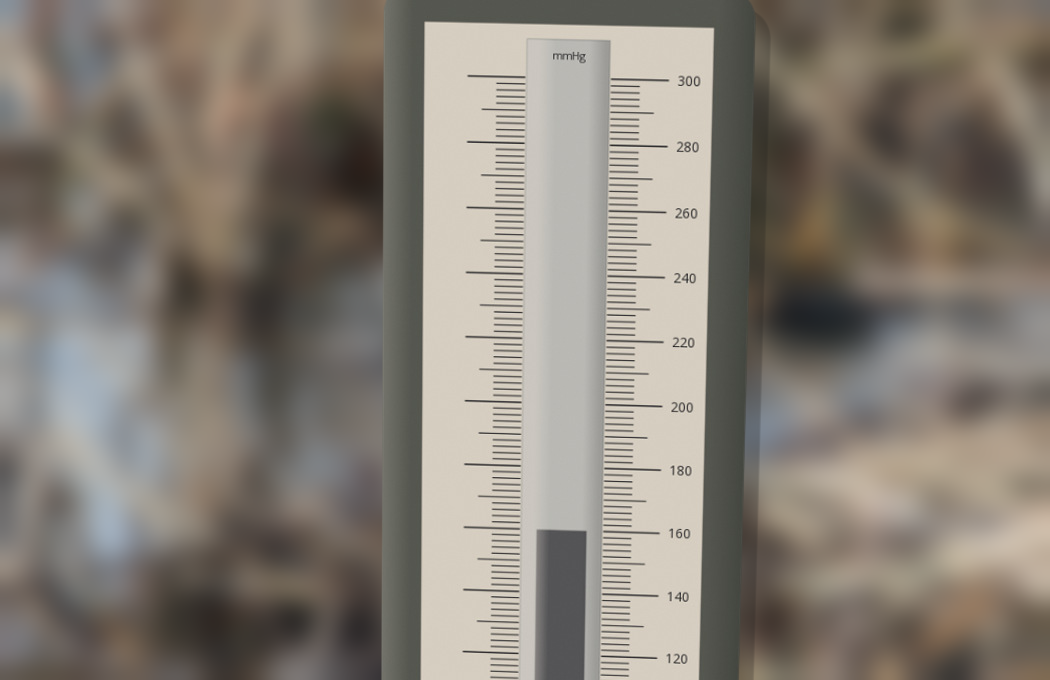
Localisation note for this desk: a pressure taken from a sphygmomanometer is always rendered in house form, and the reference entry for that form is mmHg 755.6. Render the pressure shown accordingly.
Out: mmHg 160
